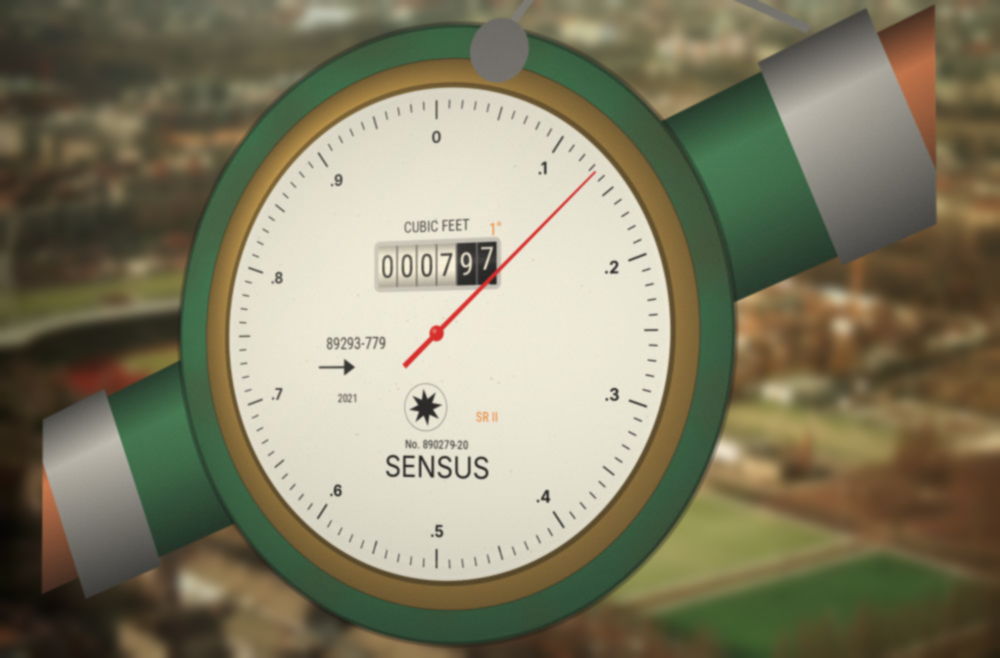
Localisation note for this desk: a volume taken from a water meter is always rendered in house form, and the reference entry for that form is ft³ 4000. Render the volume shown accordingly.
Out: ft³ 797.13
